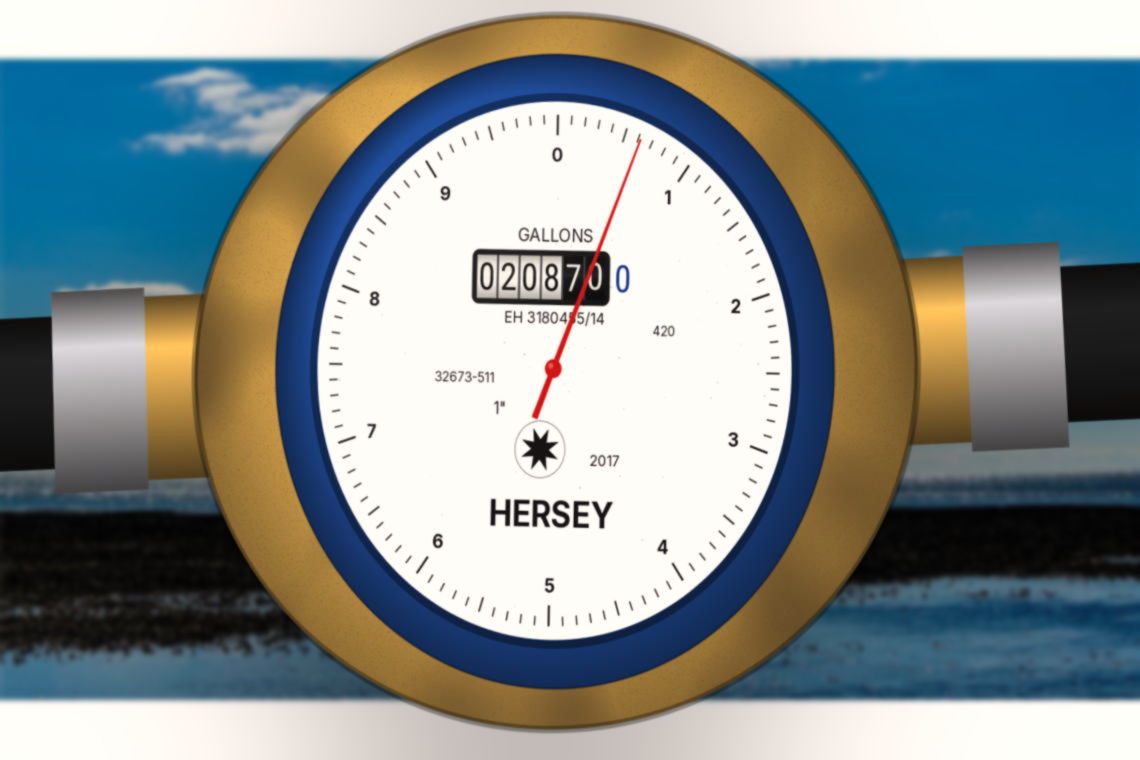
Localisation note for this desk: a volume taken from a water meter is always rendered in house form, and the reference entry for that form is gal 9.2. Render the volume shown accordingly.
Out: gal 208700.6
